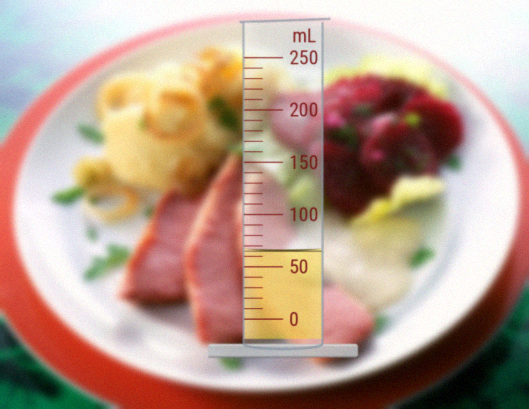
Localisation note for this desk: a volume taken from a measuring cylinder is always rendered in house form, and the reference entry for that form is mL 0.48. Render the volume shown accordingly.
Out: mL 65
